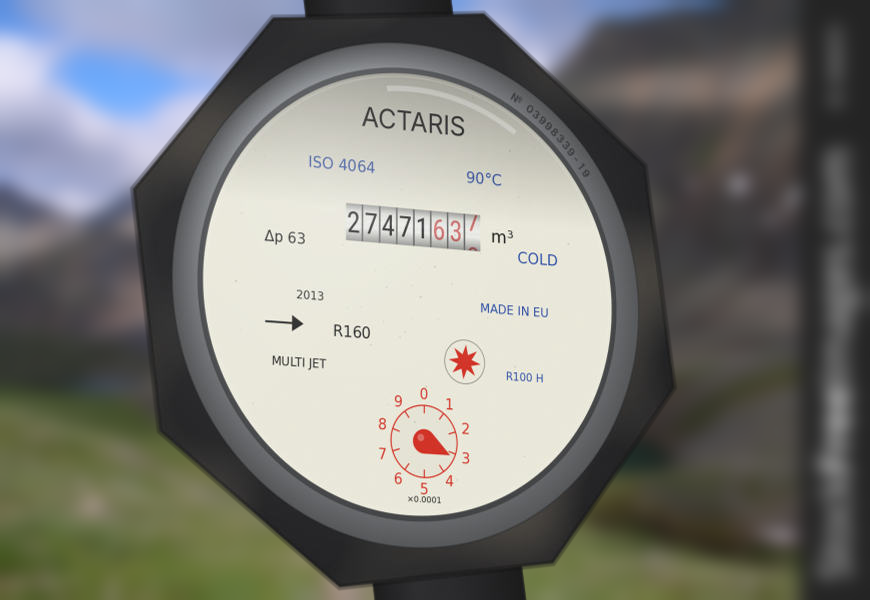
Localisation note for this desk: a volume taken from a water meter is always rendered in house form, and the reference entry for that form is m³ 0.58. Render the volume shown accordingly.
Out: m³ 27471.6373
